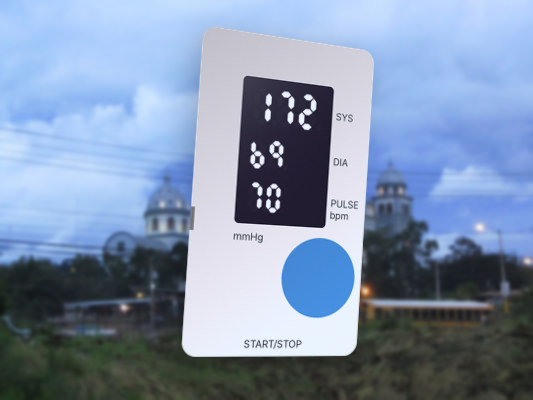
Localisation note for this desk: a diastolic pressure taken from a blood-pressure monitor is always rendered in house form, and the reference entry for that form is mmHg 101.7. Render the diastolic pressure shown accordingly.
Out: mmHg 69
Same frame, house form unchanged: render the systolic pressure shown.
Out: mmHg 172
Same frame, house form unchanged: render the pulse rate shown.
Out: bpm 70
